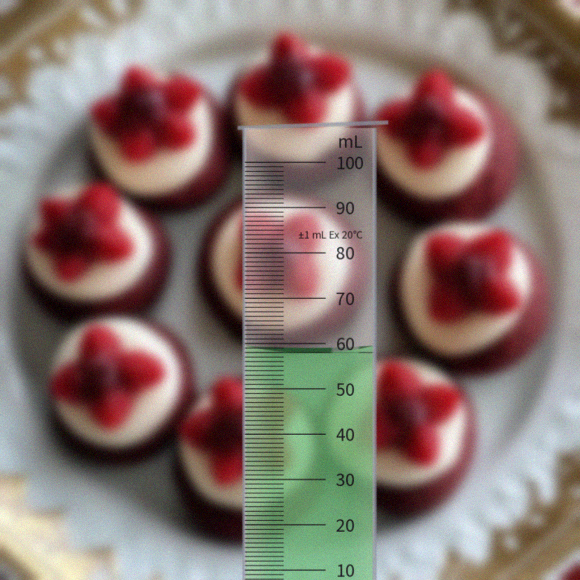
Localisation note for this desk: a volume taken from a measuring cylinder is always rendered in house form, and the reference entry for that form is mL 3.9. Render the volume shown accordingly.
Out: mL 58
